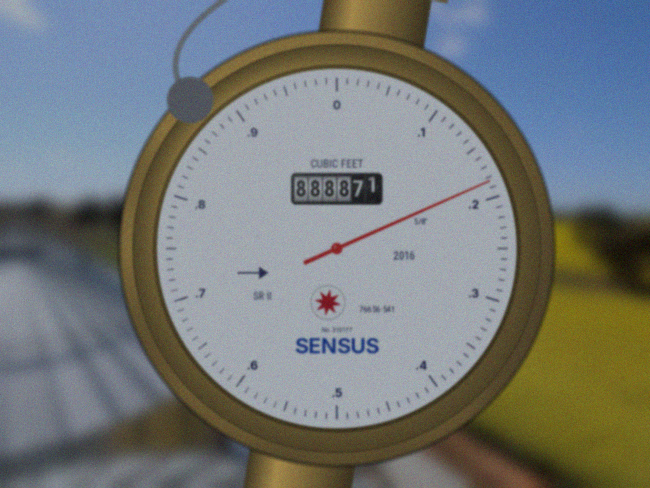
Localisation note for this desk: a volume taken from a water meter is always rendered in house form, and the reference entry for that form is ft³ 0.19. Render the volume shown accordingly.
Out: ft³ 888871.18
